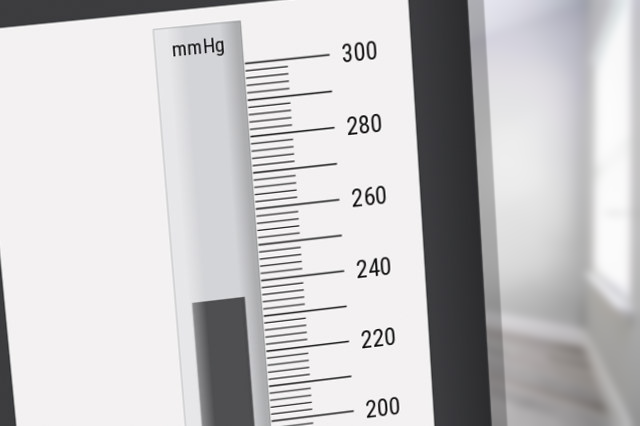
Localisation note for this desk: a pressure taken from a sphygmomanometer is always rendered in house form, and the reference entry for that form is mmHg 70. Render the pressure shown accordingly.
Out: mmHg 236
